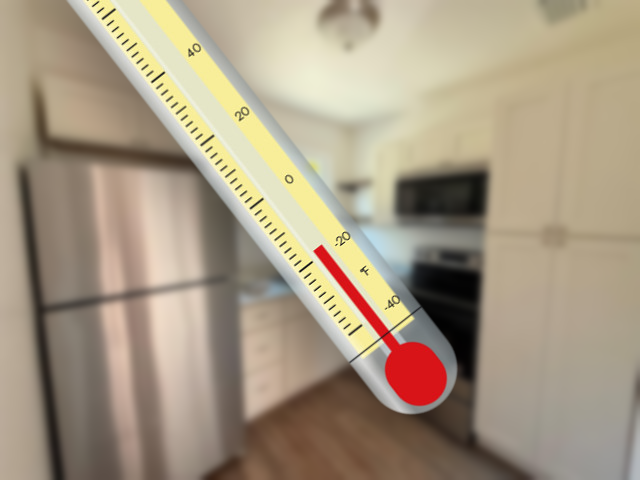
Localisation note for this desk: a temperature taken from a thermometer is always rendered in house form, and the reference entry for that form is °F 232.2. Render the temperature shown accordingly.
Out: °F -18
